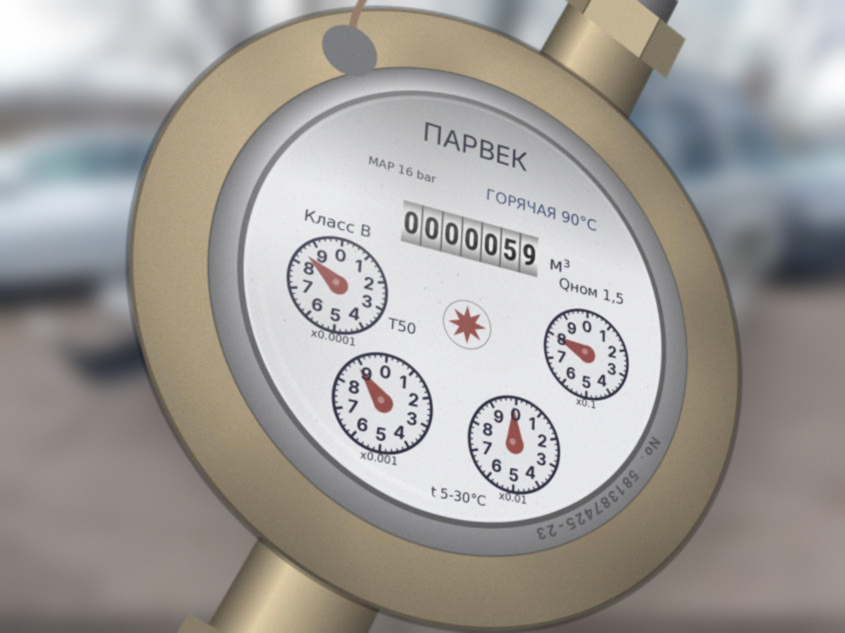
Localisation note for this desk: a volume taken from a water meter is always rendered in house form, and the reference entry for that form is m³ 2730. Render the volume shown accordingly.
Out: m³ 59.7988
